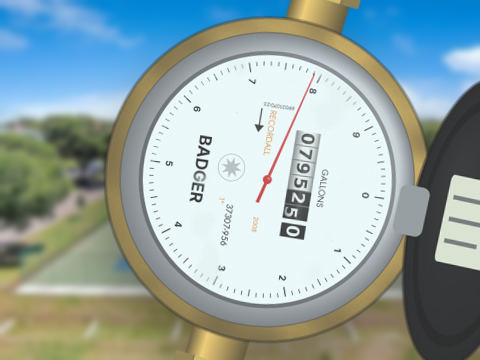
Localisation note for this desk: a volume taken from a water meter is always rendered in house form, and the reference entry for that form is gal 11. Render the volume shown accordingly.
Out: gal 795247.9
